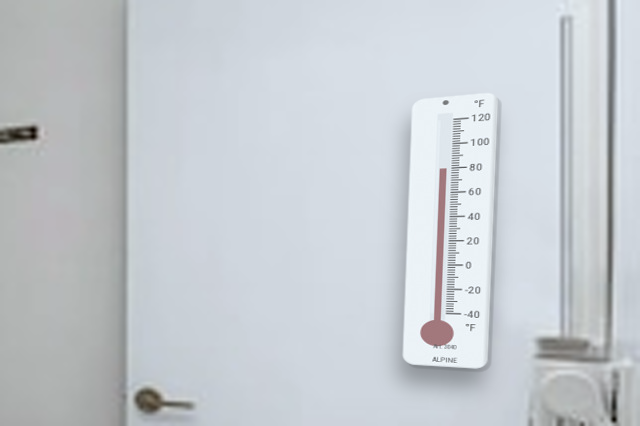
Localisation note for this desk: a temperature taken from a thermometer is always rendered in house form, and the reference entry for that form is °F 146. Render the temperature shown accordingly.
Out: °F 80
